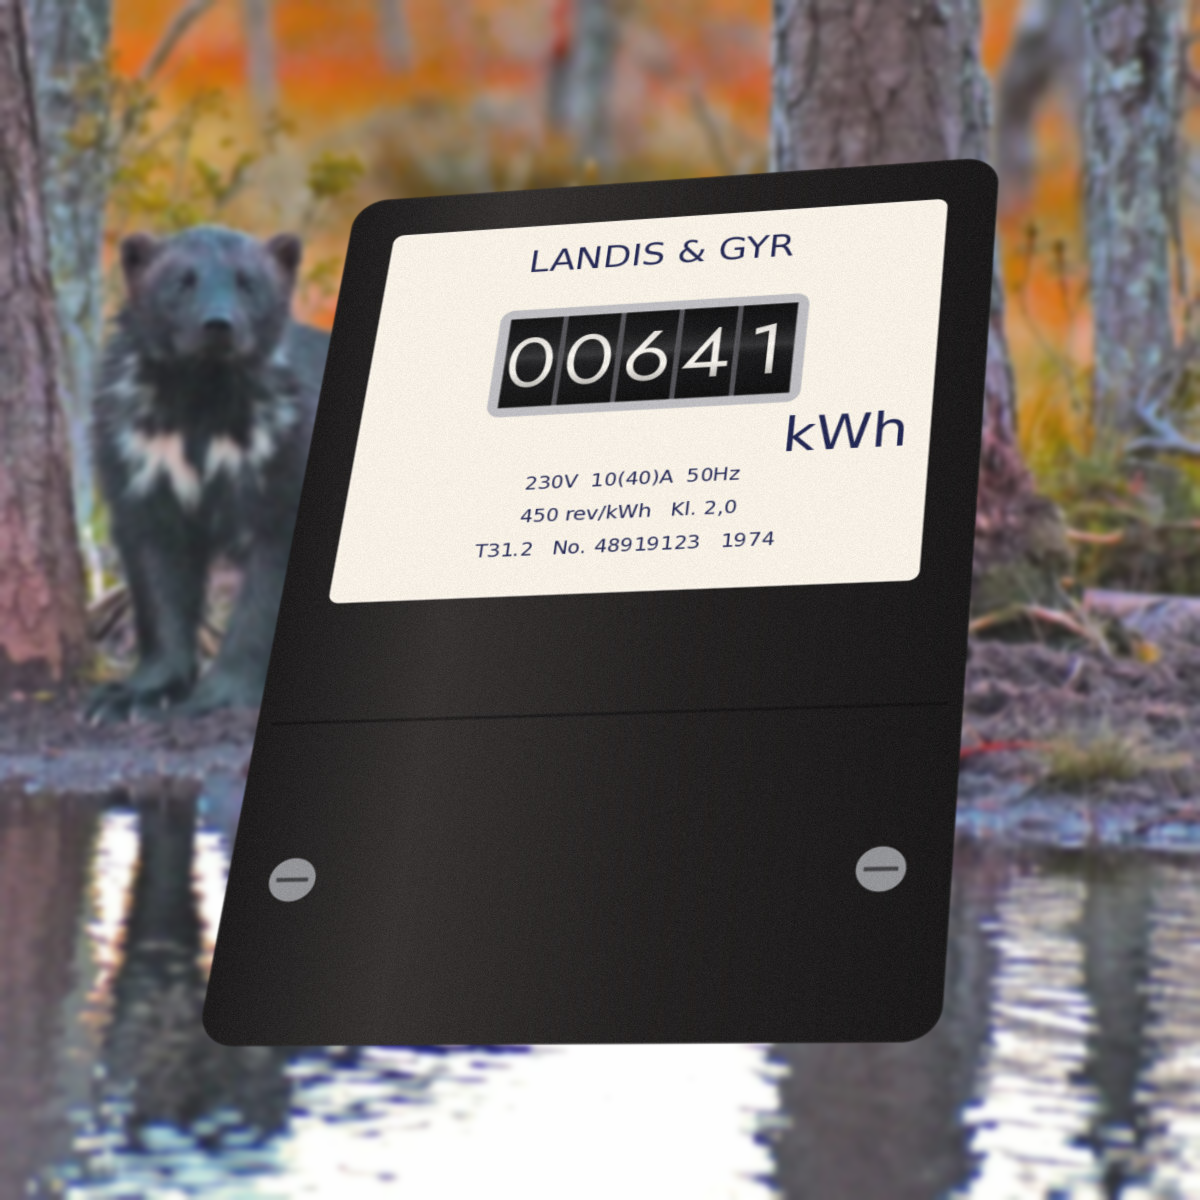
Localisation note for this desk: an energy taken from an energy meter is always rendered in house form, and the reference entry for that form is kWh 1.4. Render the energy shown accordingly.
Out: kWh 641
